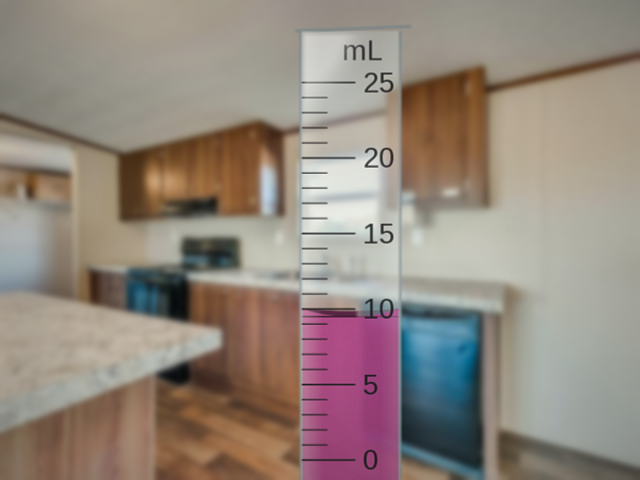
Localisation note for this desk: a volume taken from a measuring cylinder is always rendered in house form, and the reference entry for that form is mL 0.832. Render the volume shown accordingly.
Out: mL 9.5
